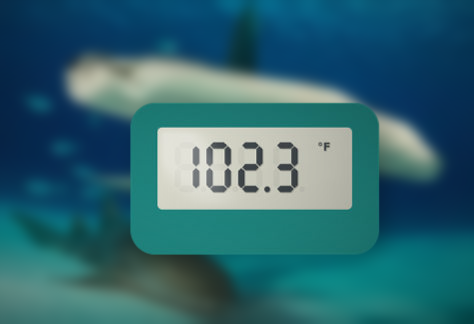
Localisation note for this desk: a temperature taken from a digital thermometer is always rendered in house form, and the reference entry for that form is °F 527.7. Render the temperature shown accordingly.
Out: °F 102.3
